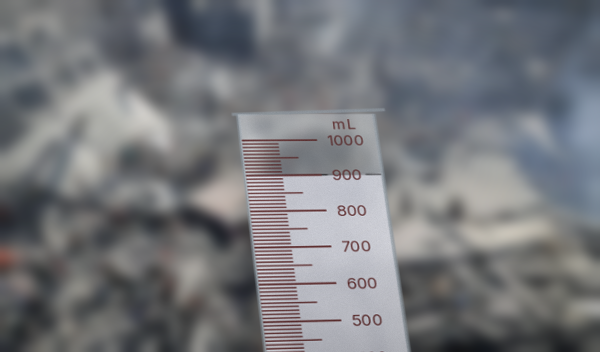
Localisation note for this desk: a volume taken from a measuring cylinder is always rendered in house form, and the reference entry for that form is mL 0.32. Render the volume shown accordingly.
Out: mL 900
